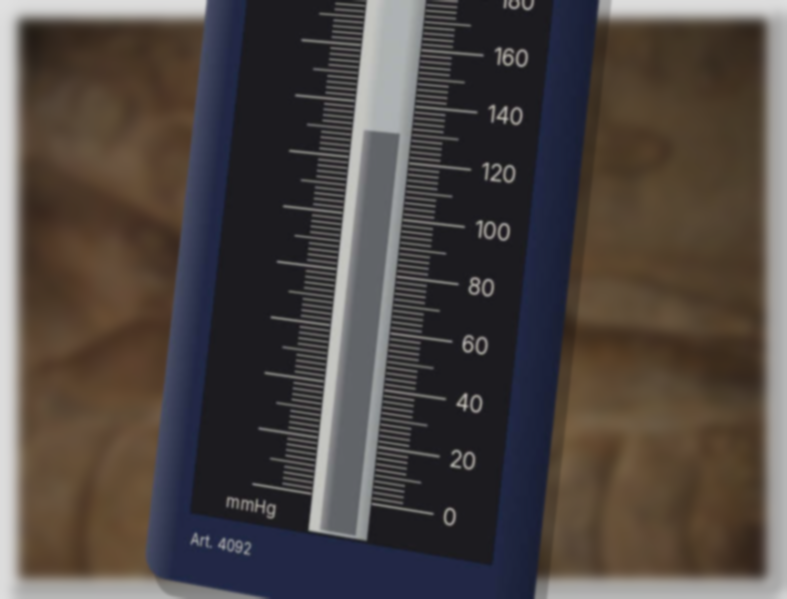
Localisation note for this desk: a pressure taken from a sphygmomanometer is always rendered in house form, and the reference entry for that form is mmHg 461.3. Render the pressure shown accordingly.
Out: mmHg 130
